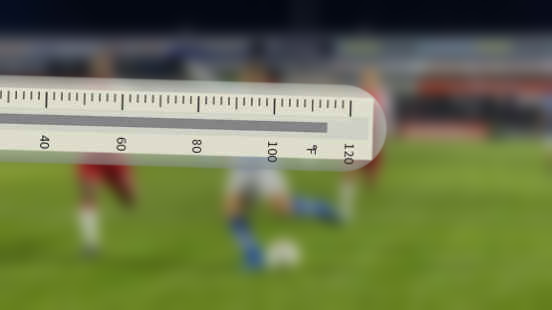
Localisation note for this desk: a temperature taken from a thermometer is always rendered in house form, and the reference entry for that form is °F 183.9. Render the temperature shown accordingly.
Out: °F 114
